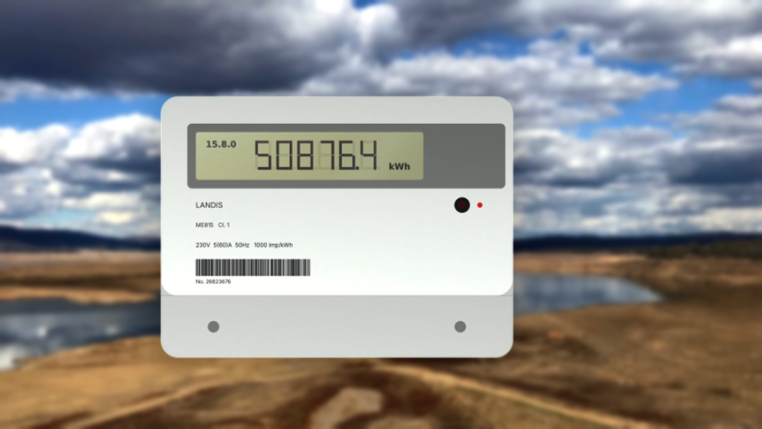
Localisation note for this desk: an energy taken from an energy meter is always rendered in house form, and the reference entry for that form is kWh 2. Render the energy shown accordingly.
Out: kWh 50876.4
